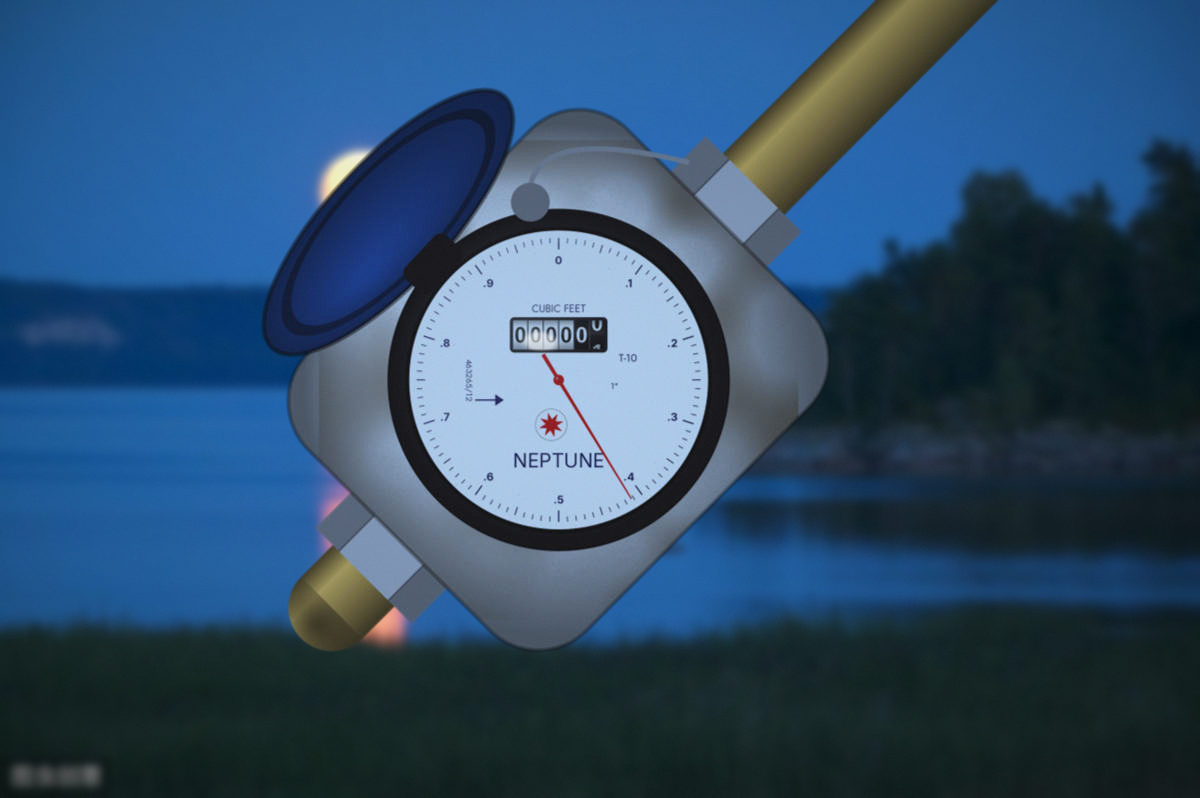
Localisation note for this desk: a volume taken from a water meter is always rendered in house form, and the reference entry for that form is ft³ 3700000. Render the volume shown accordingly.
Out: ft³ 0.41
